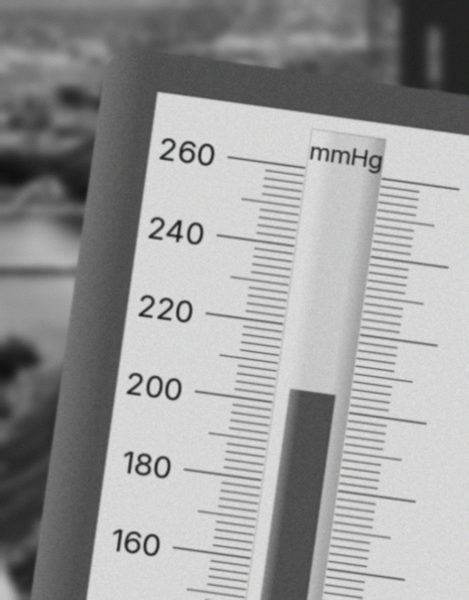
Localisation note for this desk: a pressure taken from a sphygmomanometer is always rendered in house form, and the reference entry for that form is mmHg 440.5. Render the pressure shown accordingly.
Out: mmHg 204
